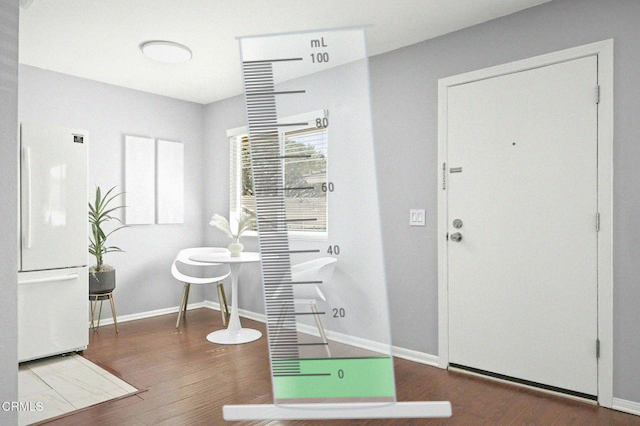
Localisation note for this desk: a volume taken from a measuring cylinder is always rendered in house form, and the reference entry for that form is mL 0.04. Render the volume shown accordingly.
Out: mL 5
